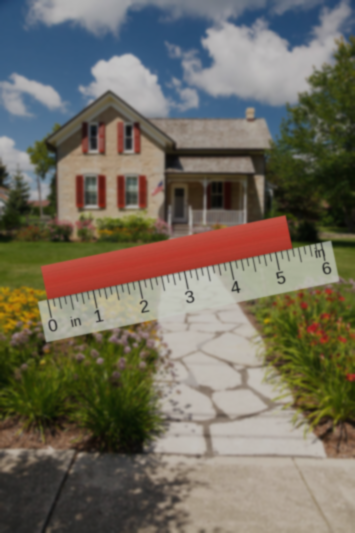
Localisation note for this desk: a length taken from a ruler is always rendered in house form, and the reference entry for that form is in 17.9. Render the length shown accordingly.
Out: in 5.375
